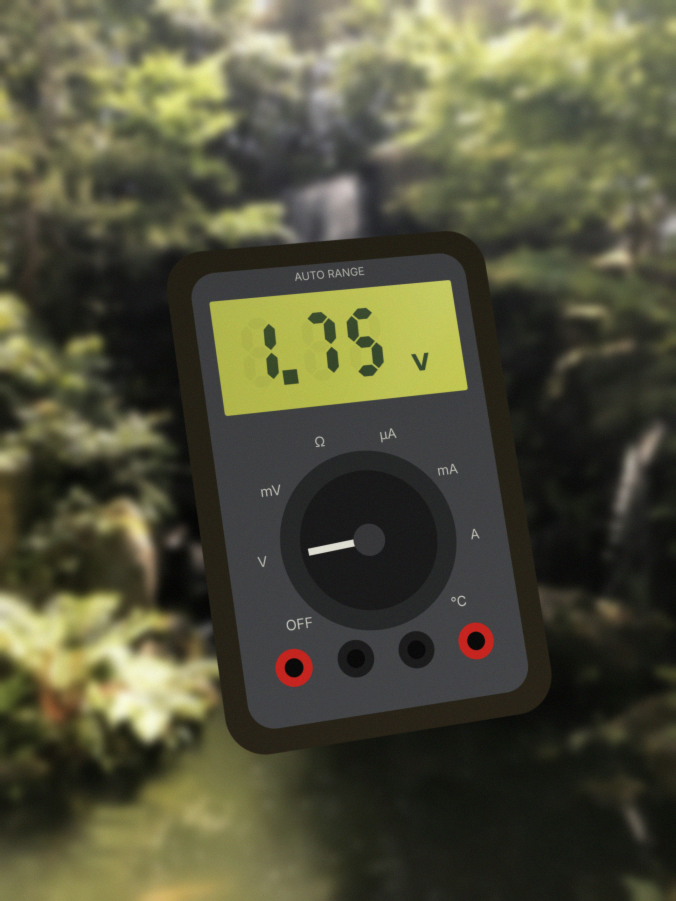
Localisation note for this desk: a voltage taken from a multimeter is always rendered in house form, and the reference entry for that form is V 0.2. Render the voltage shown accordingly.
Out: V 1.75
